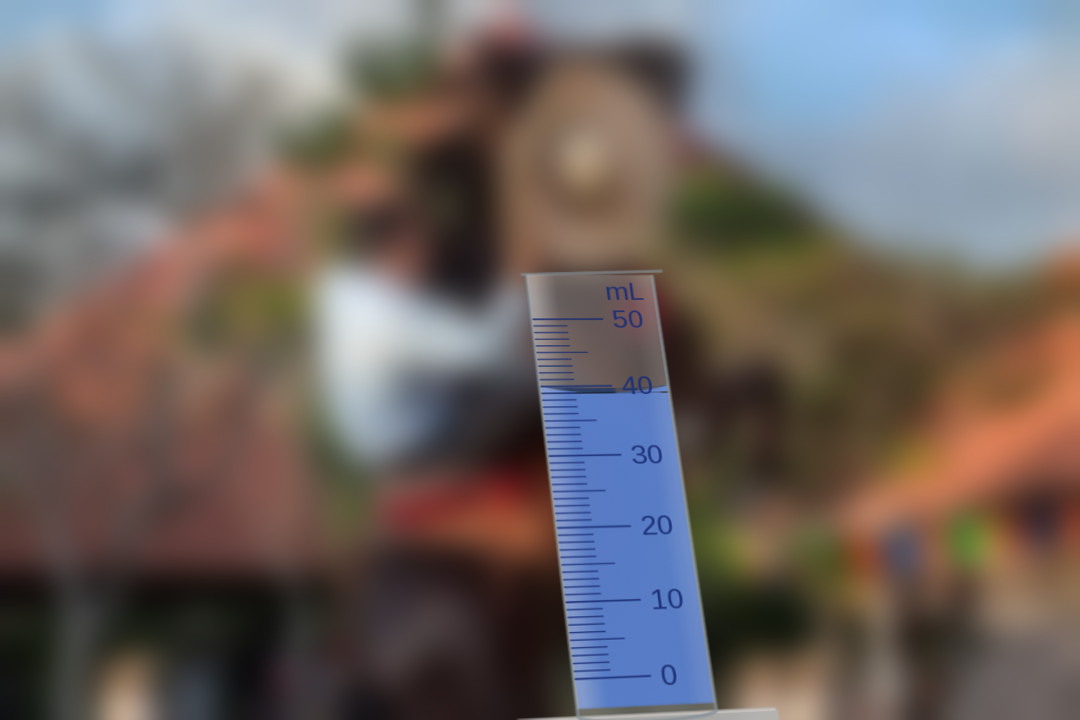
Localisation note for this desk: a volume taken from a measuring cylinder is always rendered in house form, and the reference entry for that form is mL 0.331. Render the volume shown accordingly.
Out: mL 39
